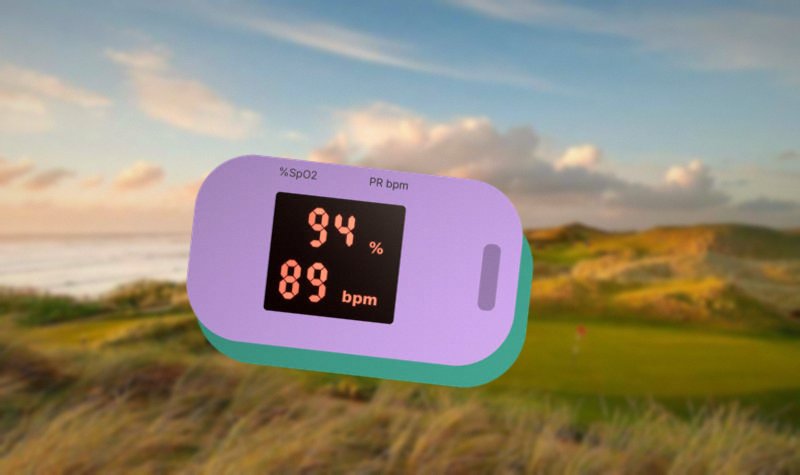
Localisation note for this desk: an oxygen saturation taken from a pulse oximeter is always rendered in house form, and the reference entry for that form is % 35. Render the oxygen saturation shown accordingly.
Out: % 94
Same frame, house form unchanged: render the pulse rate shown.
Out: bpm 89
